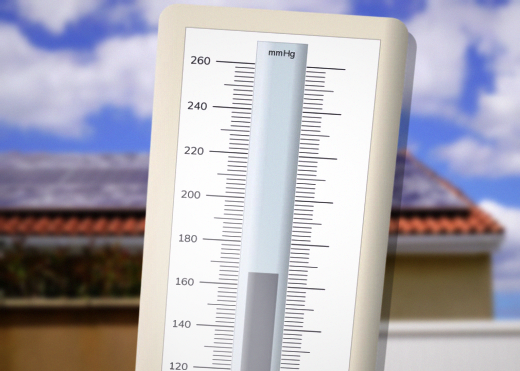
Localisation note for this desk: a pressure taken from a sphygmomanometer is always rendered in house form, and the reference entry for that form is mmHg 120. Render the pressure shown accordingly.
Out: mmHg 166
